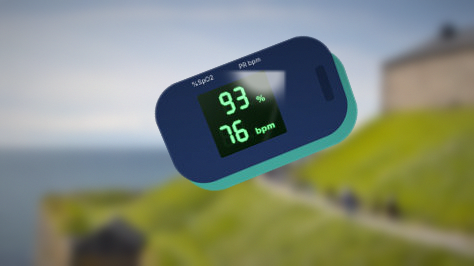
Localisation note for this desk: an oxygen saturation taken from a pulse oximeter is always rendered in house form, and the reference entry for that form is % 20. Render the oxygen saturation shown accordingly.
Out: % 93
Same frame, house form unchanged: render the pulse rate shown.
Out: bpm 76
